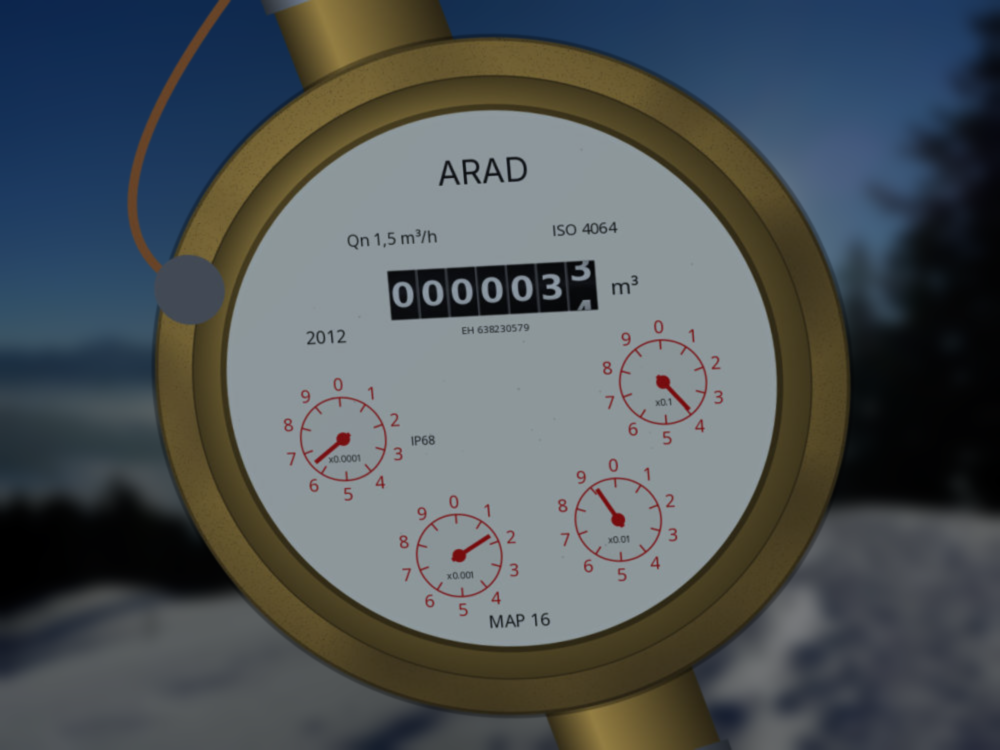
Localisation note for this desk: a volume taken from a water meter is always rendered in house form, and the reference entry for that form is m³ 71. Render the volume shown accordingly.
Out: m³ 33.3916
